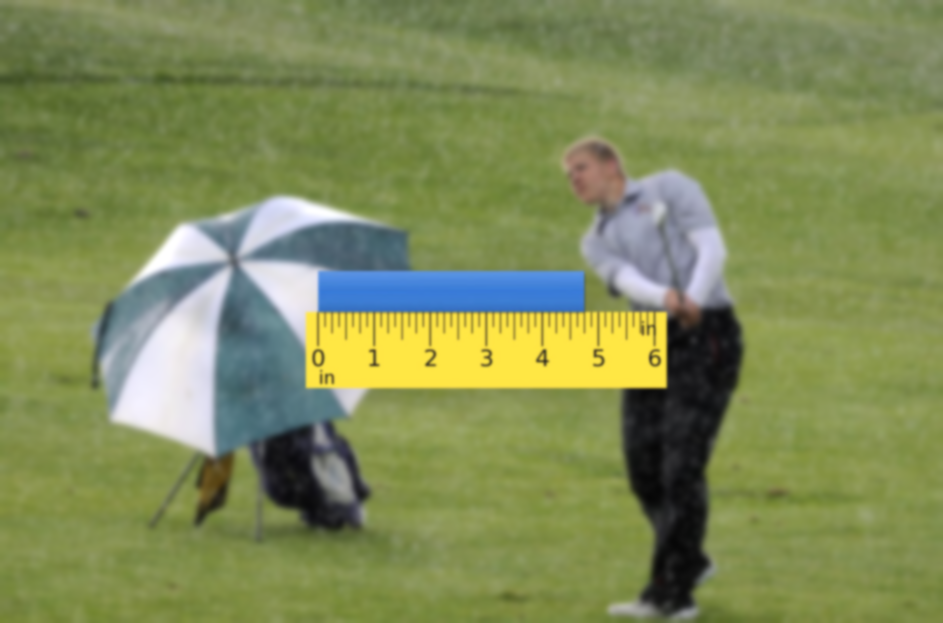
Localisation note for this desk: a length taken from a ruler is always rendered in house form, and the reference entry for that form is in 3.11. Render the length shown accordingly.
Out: in 4.75
